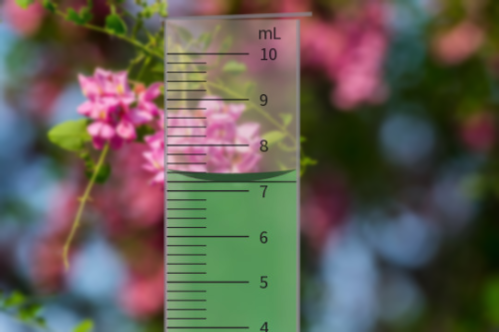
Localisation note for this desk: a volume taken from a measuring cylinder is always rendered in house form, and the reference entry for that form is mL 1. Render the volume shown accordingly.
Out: mL 7.2
